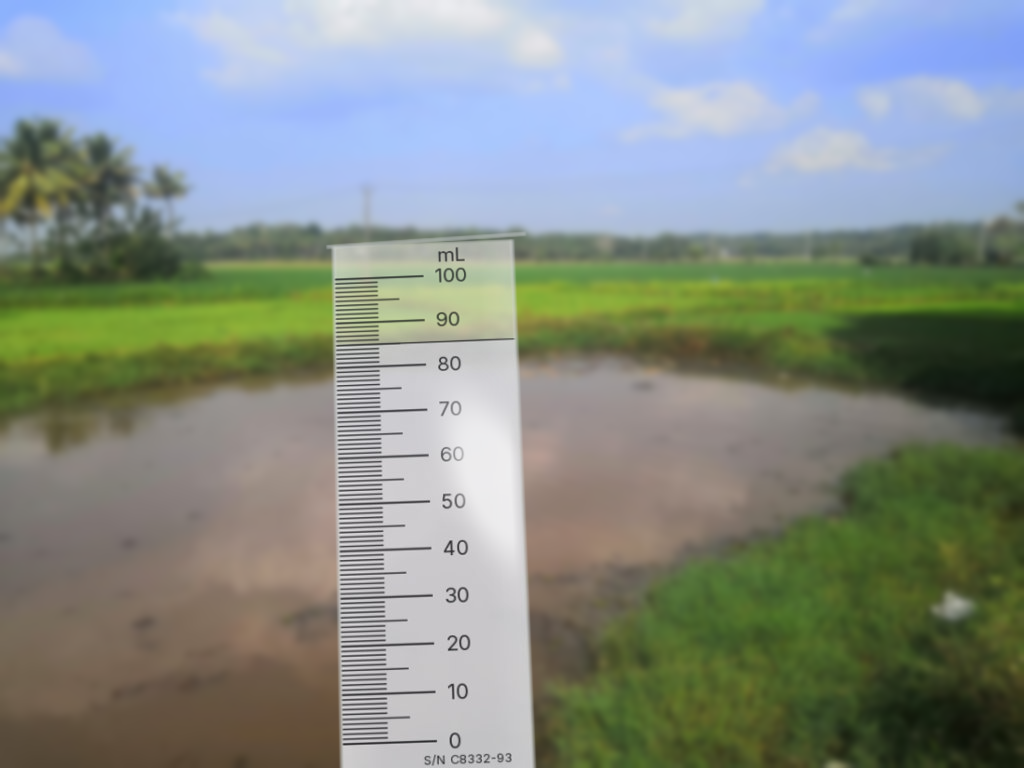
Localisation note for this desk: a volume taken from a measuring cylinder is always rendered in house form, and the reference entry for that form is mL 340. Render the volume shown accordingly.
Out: mL 85
